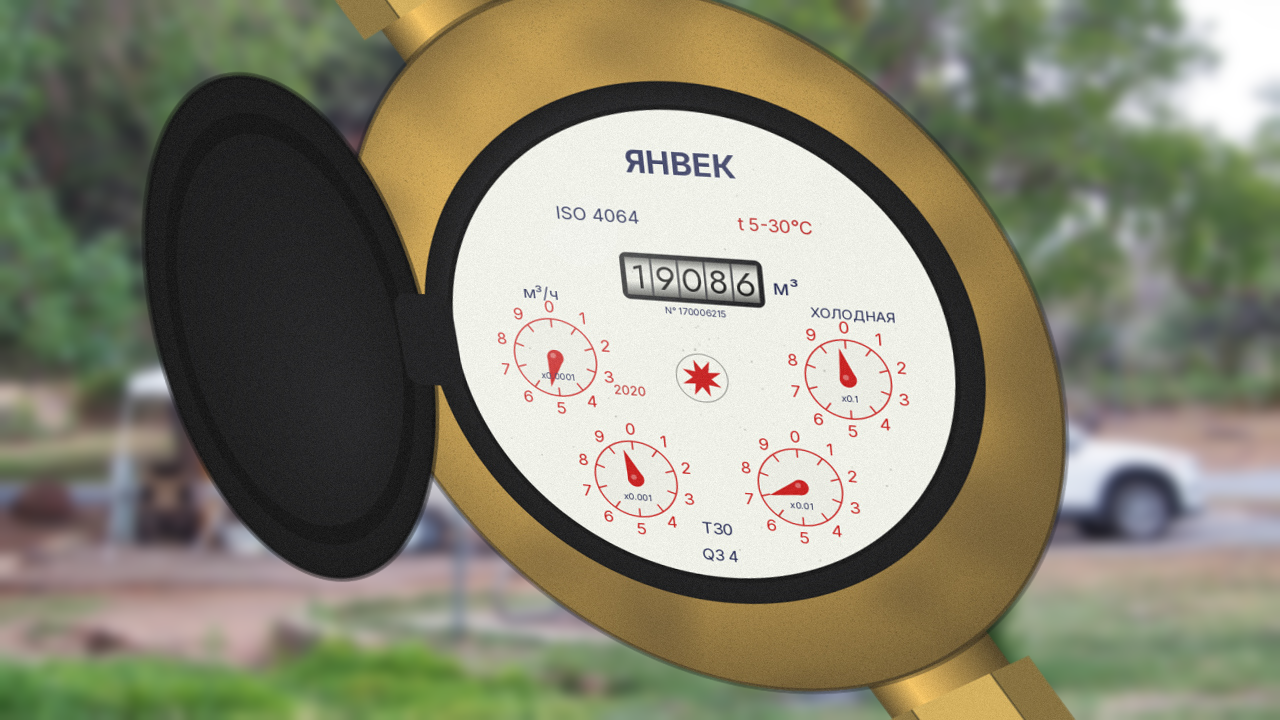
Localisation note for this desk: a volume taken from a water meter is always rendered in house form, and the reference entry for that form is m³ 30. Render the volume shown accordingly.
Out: m³ 19085.9695
